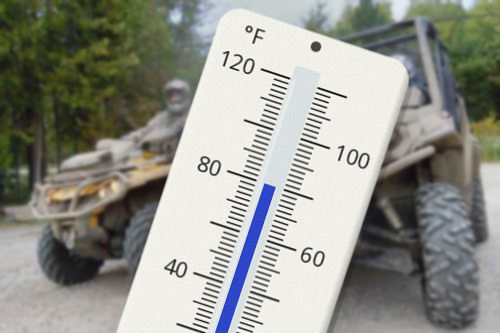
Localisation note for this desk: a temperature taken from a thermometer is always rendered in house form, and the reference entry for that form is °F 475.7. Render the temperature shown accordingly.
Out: °F 80
